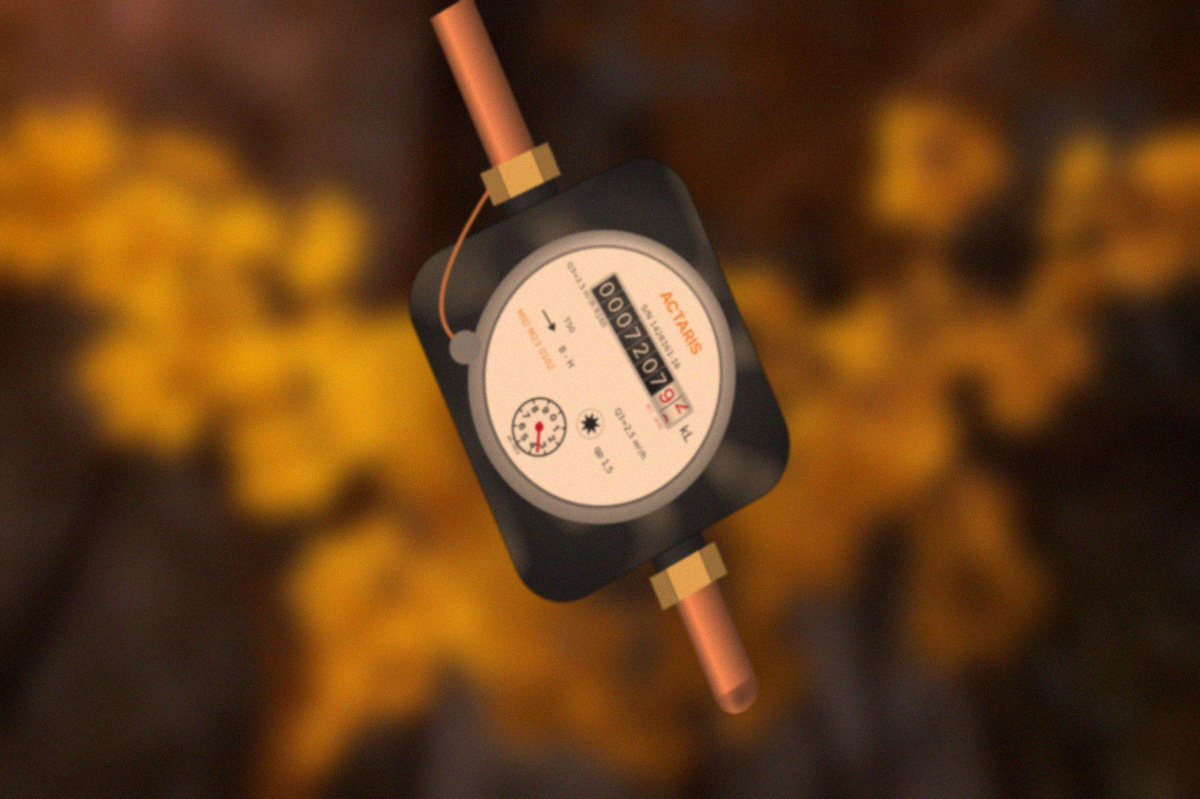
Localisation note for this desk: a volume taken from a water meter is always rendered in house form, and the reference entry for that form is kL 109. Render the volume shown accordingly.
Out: kL 7207.923
